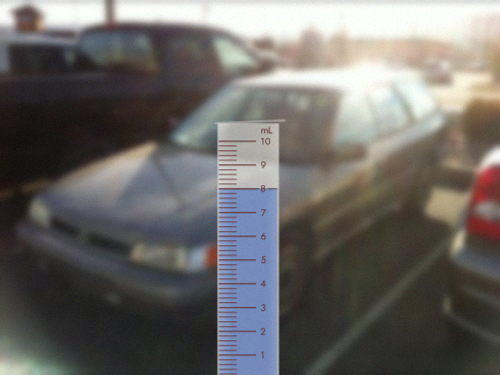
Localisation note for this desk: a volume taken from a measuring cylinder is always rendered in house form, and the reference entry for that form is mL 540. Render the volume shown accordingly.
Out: mL 8
